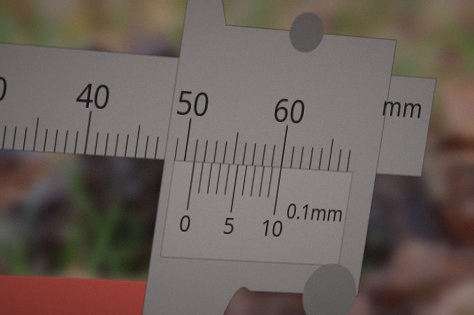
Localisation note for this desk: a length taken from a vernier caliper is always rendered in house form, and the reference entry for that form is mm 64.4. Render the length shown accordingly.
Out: mm 51.0
